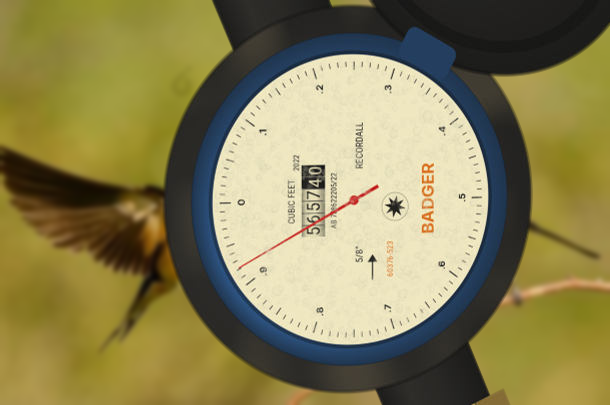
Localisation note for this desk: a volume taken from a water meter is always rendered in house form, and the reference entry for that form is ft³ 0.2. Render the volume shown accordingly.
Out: ft³ 565739.92
